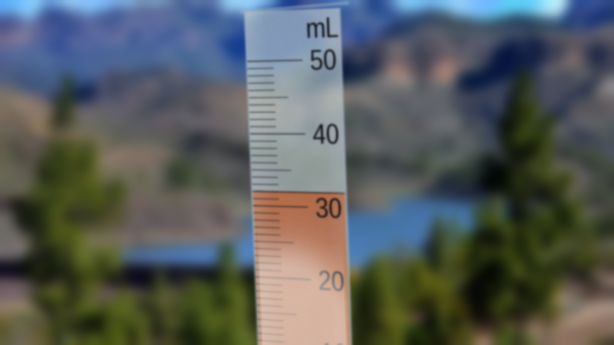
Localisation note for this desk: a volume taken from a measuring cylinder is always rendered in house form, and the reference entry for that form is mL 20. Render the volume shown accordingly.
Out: mL 32
